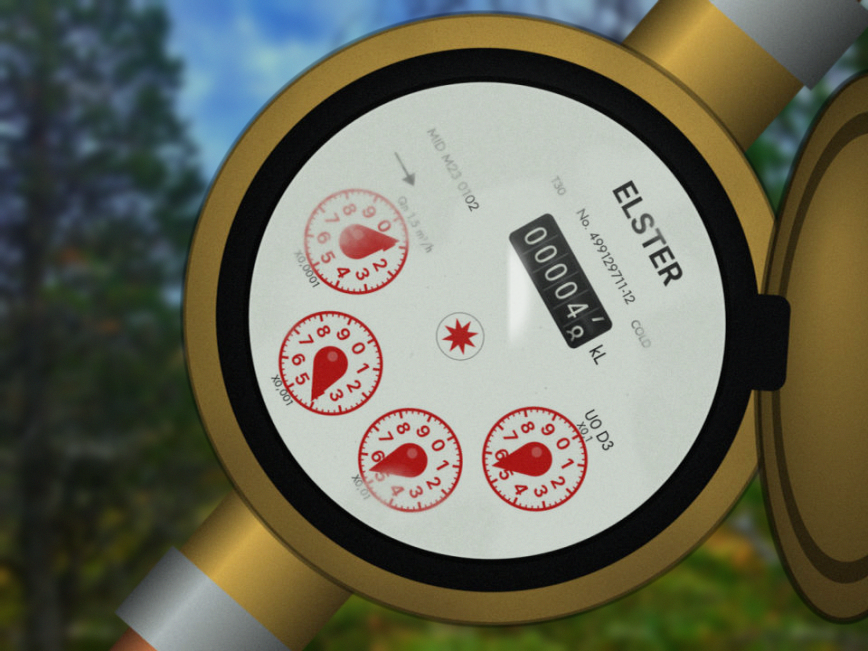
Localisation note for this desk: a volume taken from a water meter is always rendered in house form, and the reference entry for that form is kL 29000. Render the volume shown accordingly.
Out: kL 47.5540
